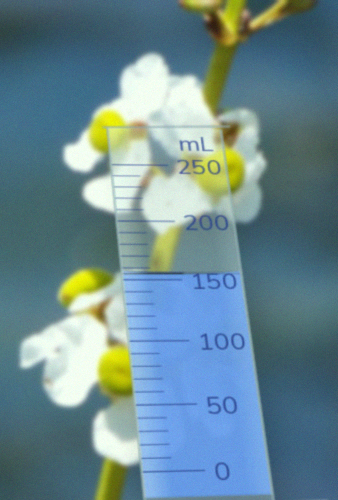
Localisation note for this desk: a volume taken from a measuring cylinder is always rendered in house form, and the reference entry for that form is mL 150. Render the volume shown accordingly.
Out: mL 155
